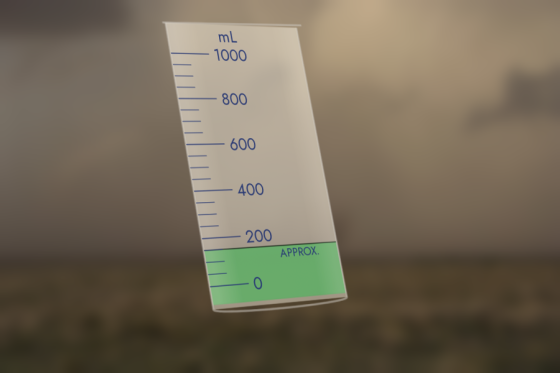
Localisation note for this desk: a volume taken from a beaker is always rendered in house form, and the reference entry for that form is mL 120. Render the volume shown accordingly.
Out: mL 150
